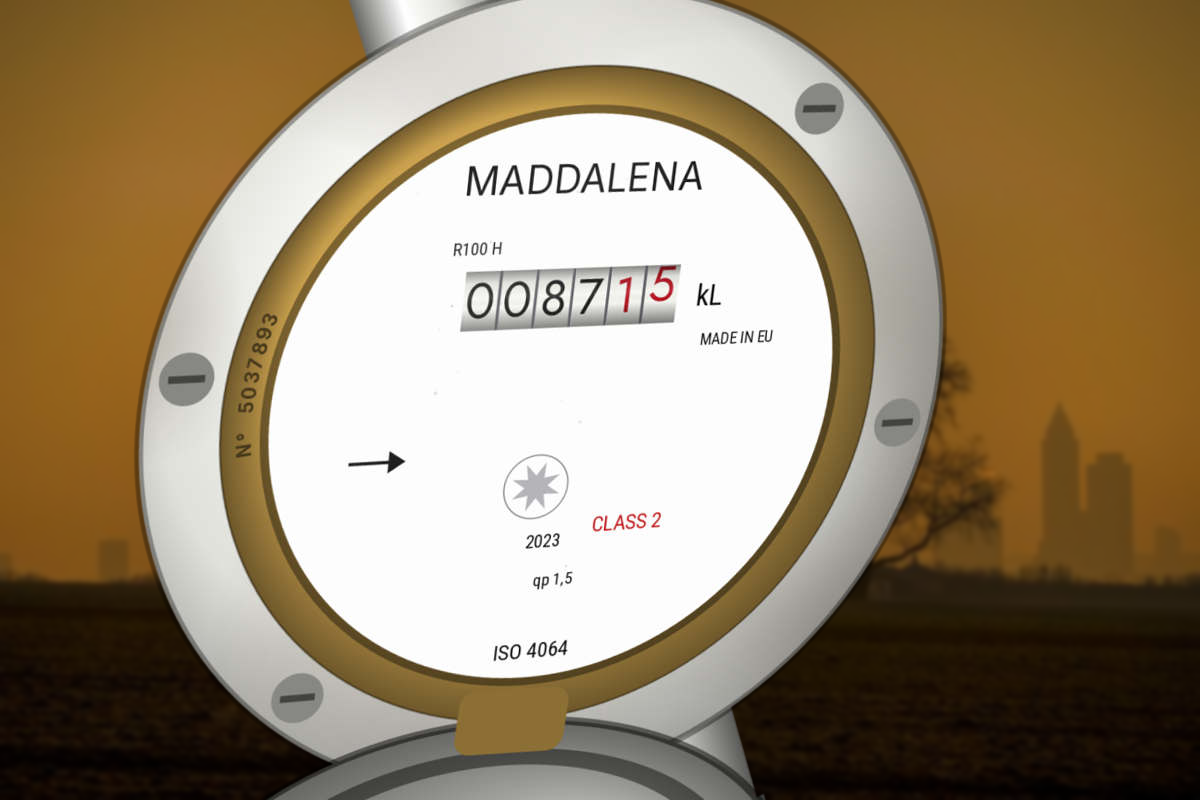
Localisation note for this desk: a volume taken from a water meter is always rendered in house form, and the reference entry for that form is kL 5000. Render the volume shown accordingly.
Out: kL 87.15
